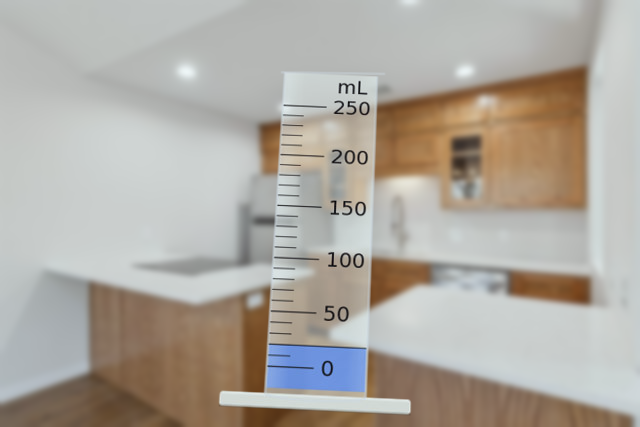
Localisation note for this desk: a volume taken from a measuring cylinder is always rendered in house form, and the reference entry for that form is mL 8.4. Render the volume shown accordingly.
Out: mL 20
